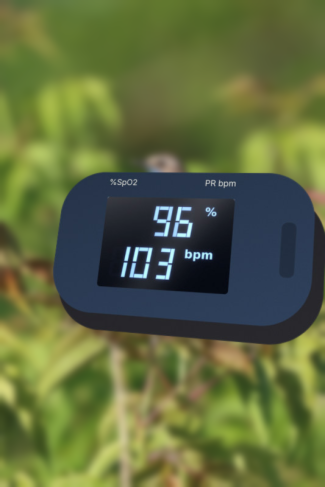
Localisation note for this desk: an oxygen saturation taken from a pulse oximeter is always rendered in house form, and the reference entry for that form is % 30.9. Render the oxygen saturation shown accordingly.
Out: % 96
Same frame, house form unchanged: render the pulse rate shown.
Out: bpm 103
